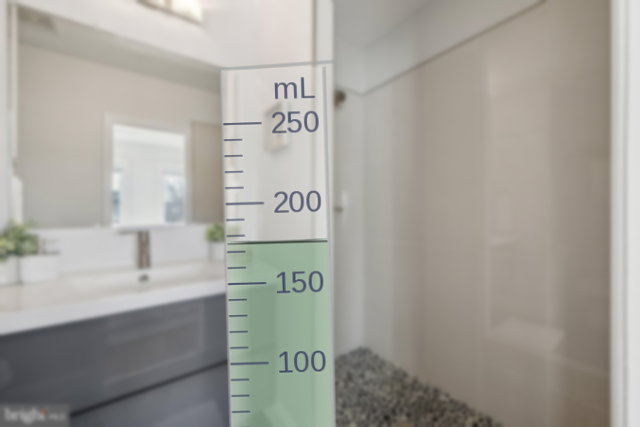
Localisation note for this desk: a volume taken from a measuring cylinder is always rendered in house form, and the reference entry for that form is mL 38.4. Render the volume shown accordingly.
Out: mL 175
